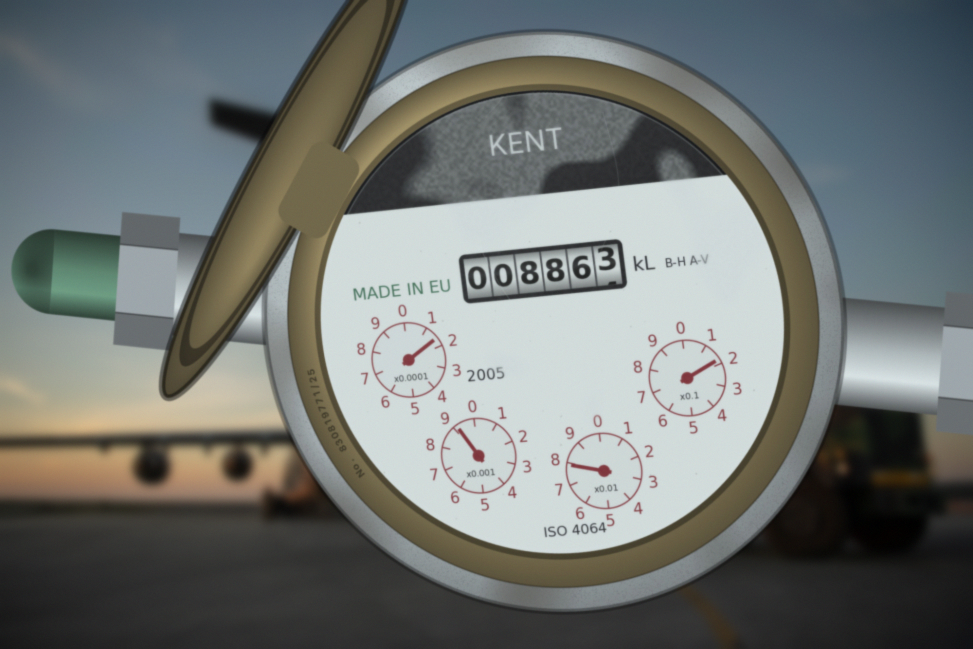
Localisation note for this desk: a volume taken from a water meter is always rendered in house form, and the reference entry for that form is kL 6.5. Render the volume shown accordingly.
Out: kL 8863.1791
